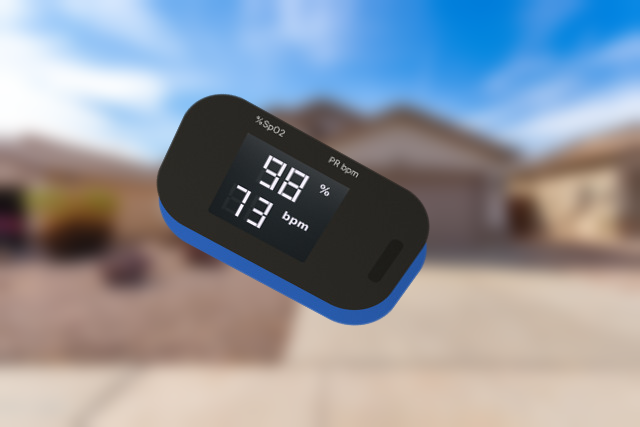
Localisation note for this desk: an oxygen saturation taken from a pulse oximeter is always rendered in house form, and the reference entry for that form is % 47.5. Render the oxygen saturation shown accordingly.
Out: % 98
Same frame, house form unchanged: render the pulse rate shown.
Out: bpm 73
